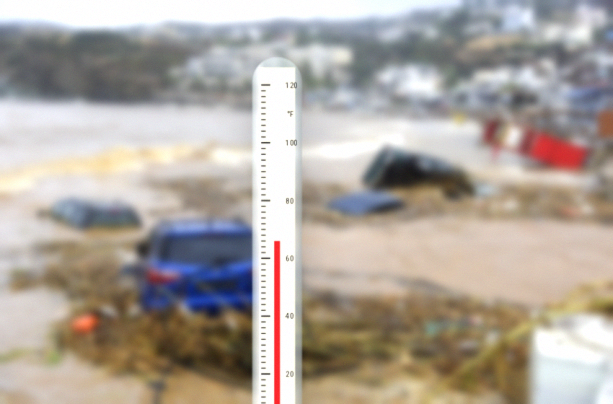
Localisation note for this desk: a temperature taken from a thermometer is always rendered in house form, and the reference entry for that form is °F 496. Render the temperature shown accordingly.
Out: °F 66
